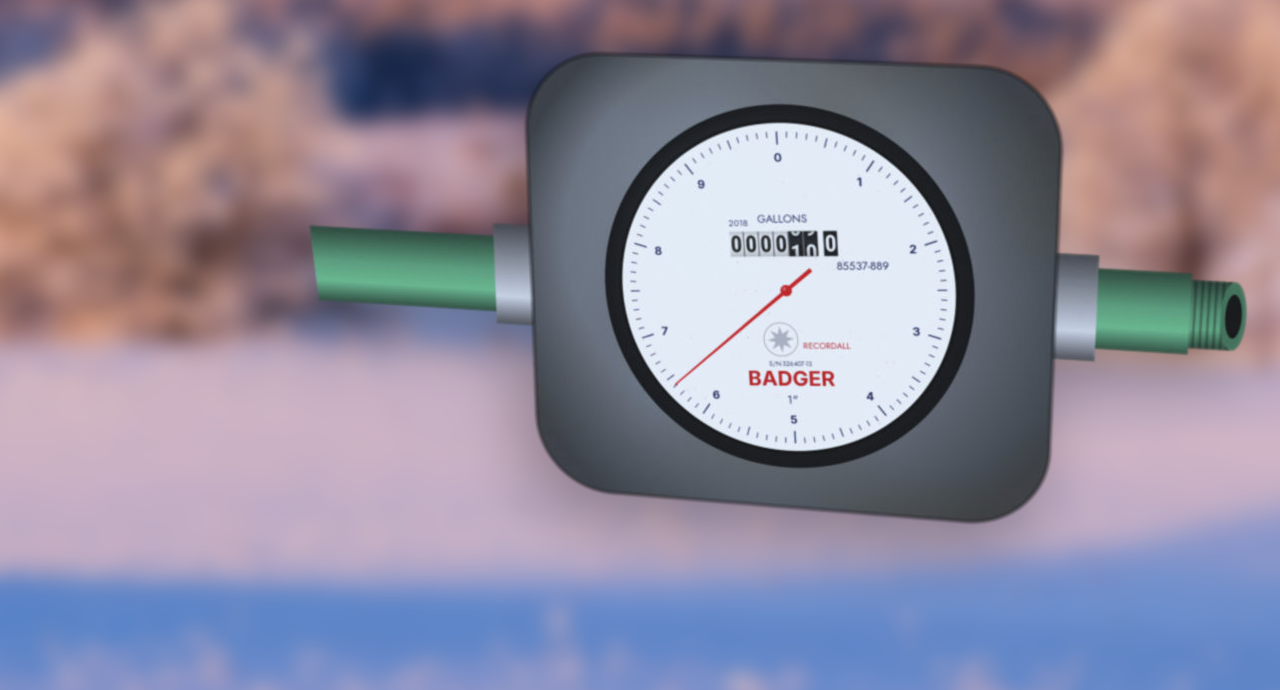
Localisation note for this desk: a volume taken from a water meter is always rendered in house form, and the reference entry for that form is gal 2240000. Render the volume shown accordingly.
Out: gal 96.4
